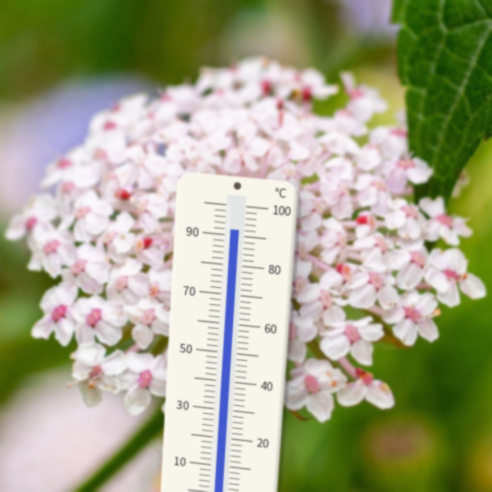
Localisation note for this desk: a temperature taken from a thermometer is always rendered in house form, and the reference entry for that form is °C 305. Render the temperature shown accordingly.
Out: °C 92
